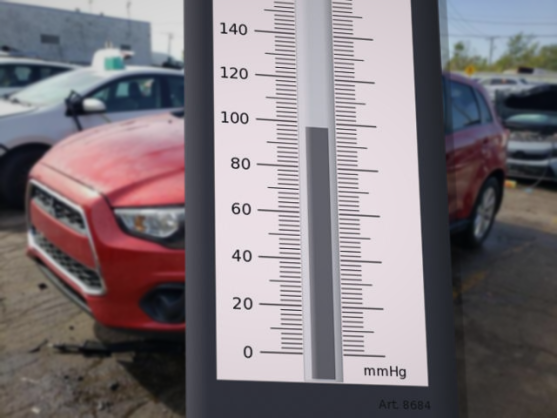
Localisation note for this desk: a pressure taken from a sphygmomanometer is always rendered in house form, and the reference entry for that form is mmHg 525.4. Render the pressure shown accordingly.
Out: mmHg 98
